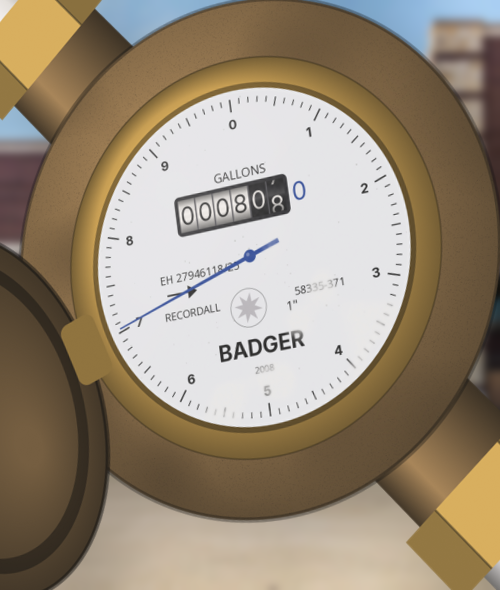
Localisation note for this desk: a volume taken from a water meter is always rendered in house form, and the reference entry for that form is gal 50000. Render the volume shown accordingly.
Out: gal 8077.0
